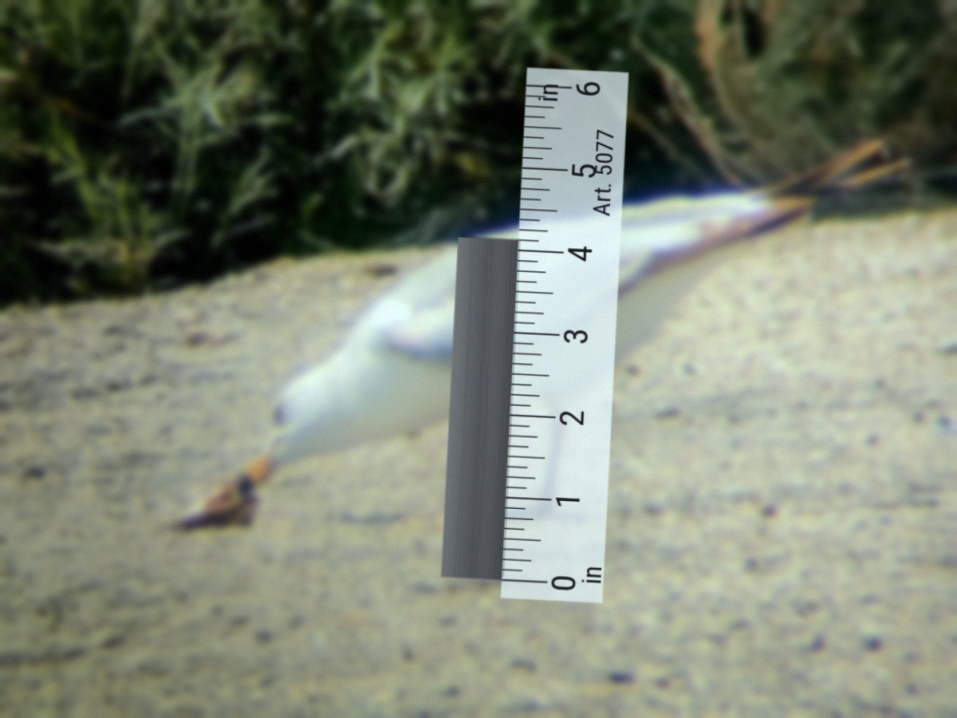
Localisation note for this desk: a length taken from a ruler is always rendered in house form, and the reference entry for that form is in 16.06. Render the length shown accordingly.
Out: in 4.125
